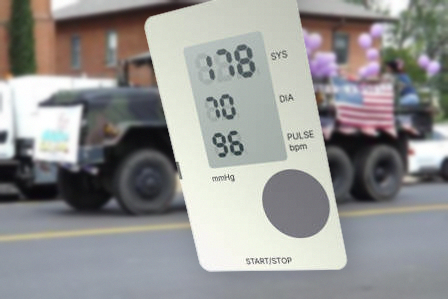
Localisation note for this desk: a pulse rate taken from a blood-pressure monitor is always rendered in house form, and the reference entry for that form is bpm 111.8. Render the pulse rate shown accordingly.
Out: bpm 96
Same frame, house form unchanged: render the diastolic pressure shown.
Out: mmHg 70
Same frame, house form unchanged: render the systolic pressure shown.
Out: mmHg 178
